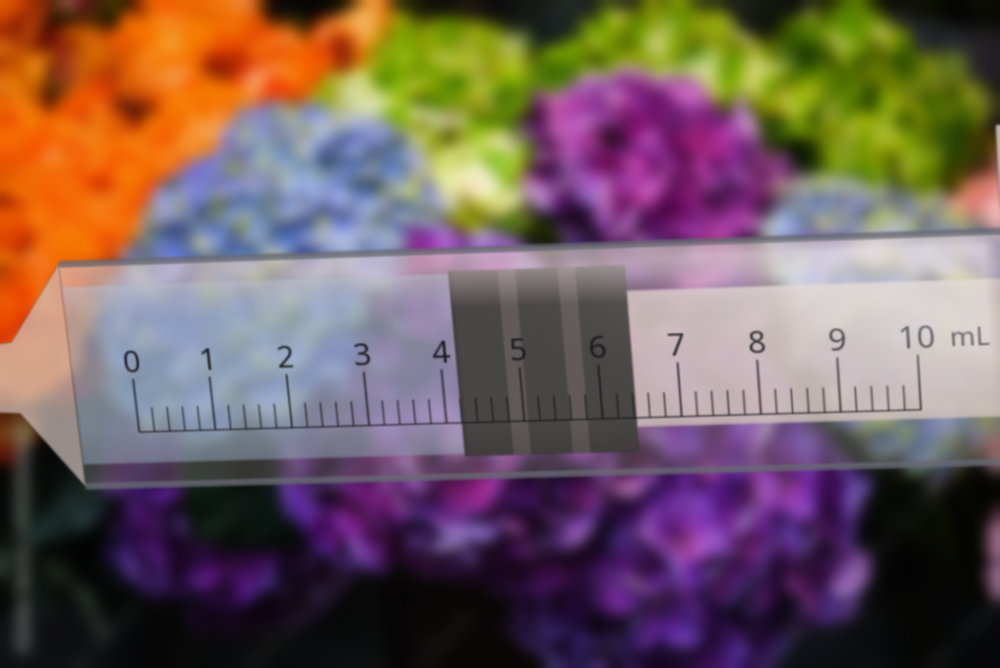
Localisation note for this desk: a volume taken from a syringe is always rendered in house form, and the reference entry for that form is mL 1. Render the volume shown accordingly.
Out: mL 4.2
